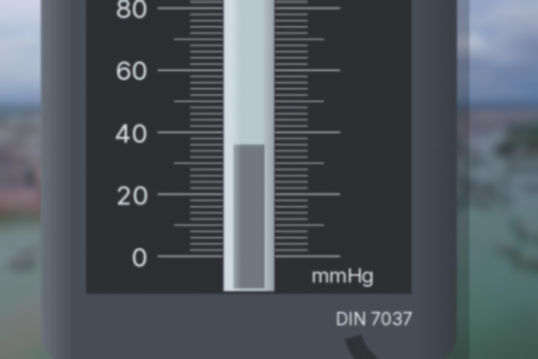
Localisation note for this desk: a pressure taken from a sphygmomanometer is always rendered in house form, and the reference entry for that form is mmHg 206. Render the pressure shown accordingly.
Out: mmHg 36
